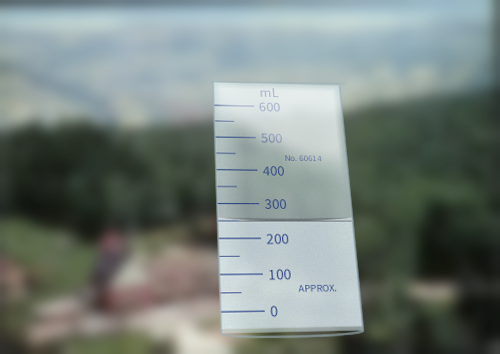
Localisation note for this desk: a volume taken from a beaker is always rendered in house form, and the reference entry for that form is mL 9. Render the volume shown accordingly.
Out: mL 250
